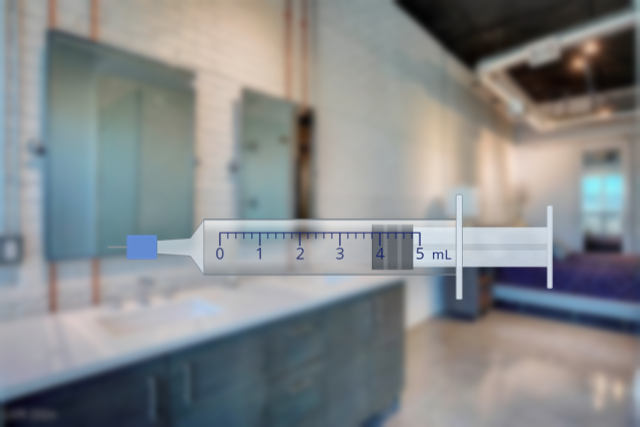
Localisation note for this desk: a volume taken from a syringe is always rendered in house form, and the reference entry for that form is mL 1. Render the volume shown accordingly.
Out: mL 3.8
